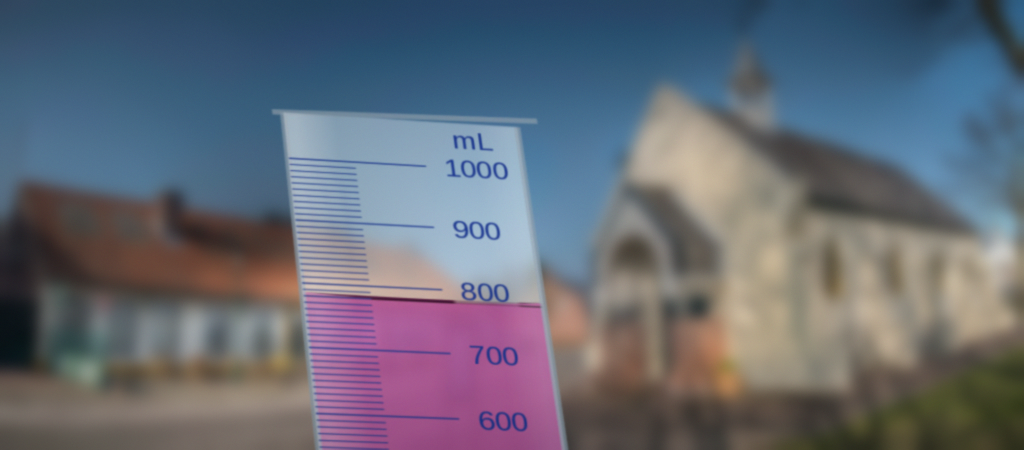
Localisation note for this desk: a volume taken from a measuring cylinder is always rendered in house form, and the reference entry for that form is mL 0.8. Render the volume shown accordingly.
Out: mL 780
